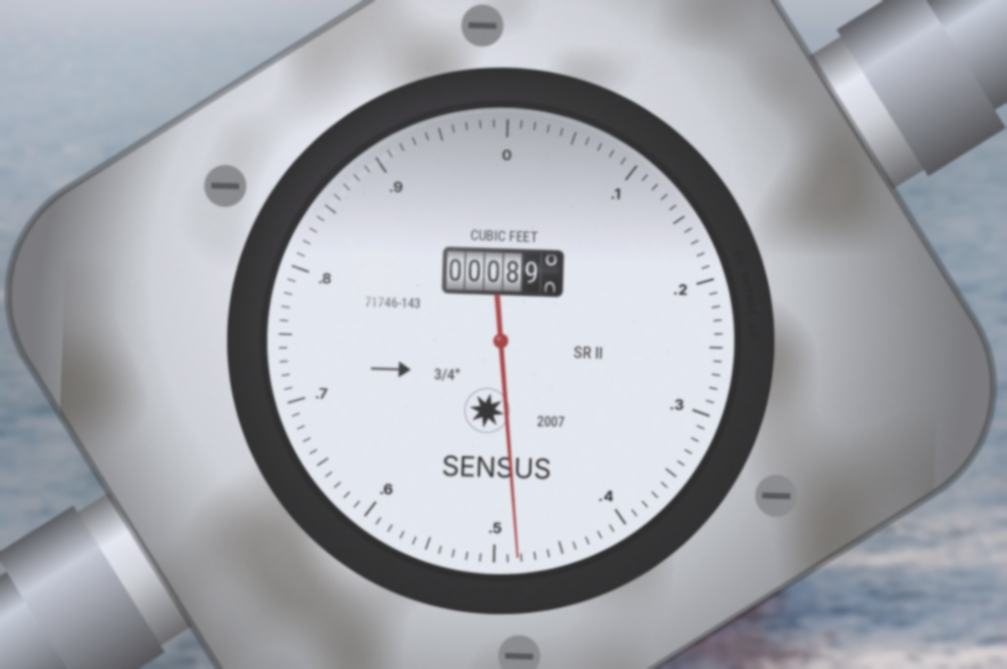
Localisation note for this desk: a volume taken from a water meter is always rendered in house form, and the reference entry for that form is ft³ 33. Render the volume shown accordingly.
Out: ft³ 898.48
